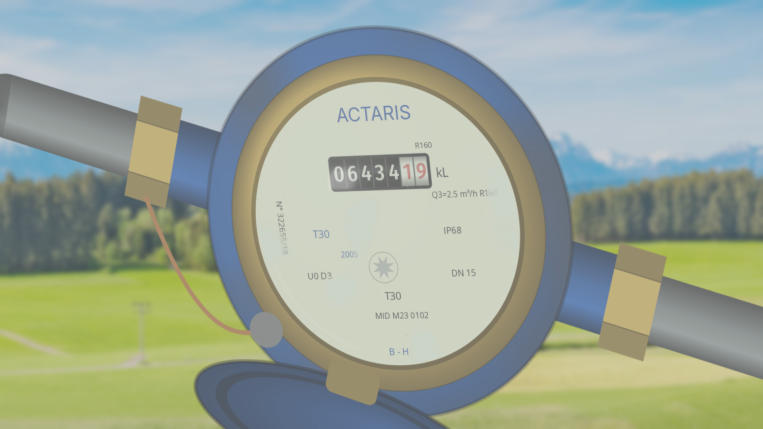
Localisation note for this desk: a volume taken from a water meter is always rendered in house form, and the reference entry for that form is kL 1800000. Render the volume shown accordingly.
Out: kL 6434.19
